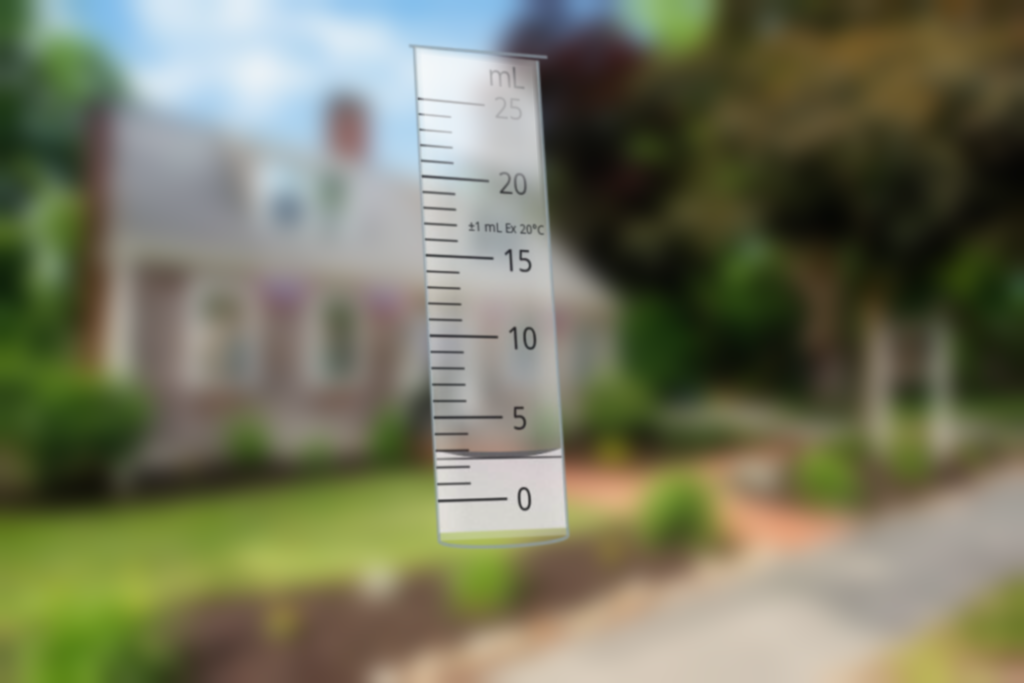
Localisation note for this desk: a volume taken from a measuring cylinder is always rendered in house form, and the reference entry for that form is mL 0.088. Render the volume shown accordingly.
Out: mL 2.5
